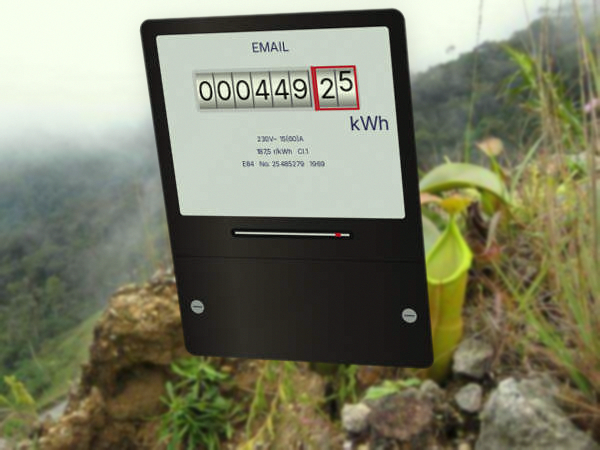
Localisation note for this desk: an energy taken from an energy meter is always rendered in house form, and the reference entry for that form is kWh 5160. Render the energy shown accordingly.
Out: kWh 449.25
